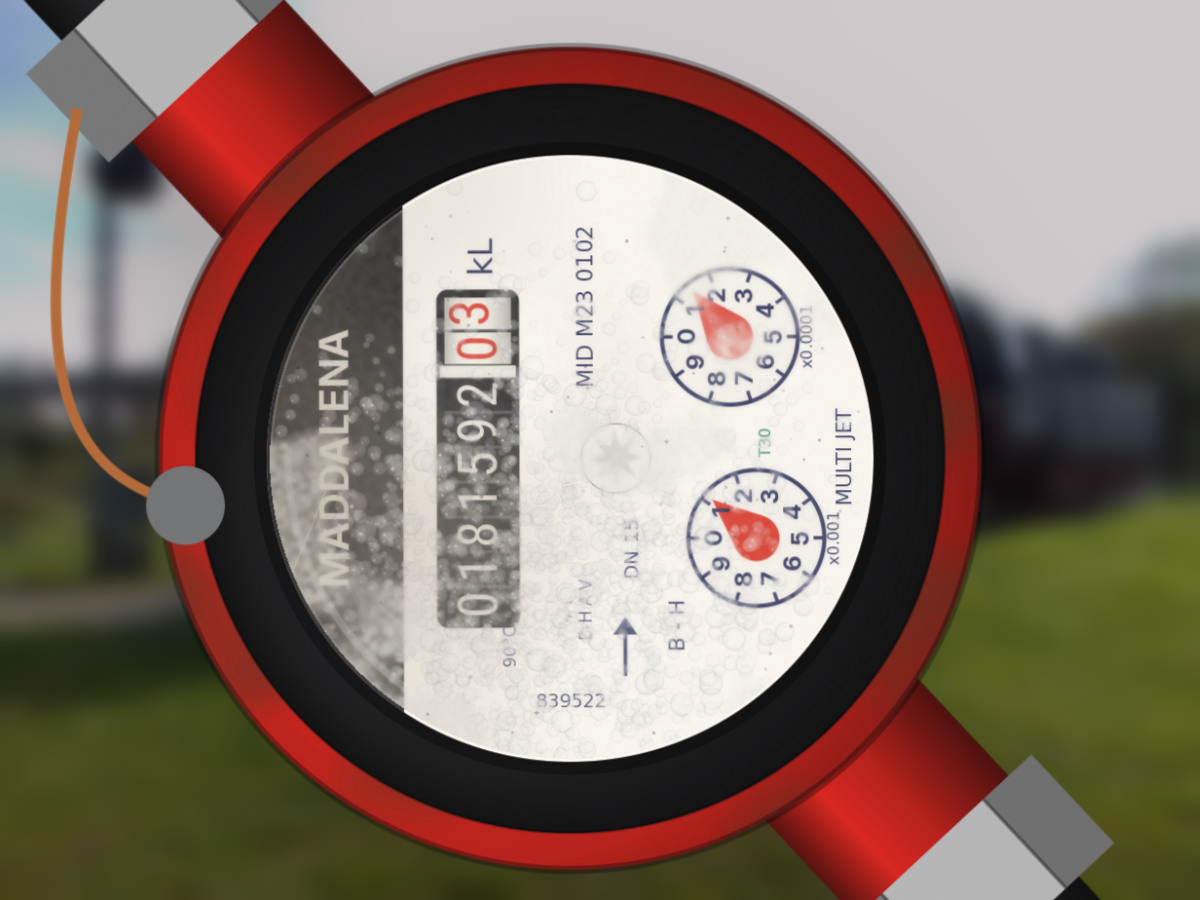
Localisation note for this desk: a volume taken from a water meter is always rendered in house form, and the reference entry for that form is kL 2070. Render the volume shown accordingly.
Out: kL 181592.0311
